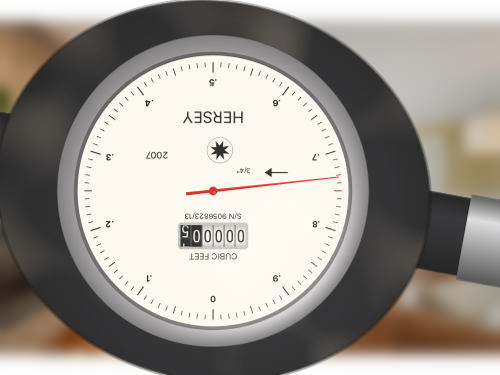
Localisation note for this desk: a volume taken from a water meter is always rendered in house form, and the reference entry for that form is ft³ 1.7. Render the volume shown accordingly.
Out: ft³ 4.73
